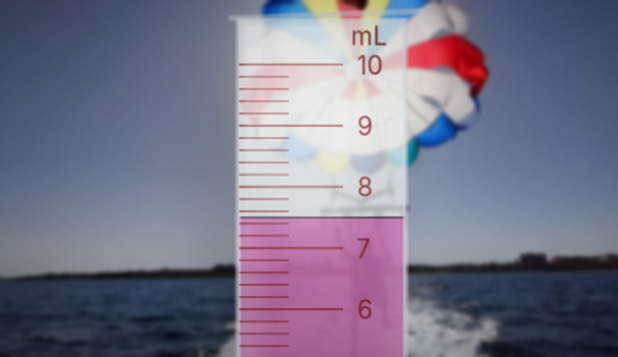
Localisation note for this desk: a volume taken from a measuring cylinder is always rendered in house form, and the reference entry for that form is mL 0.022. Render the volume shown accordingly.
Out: mL 7.5
